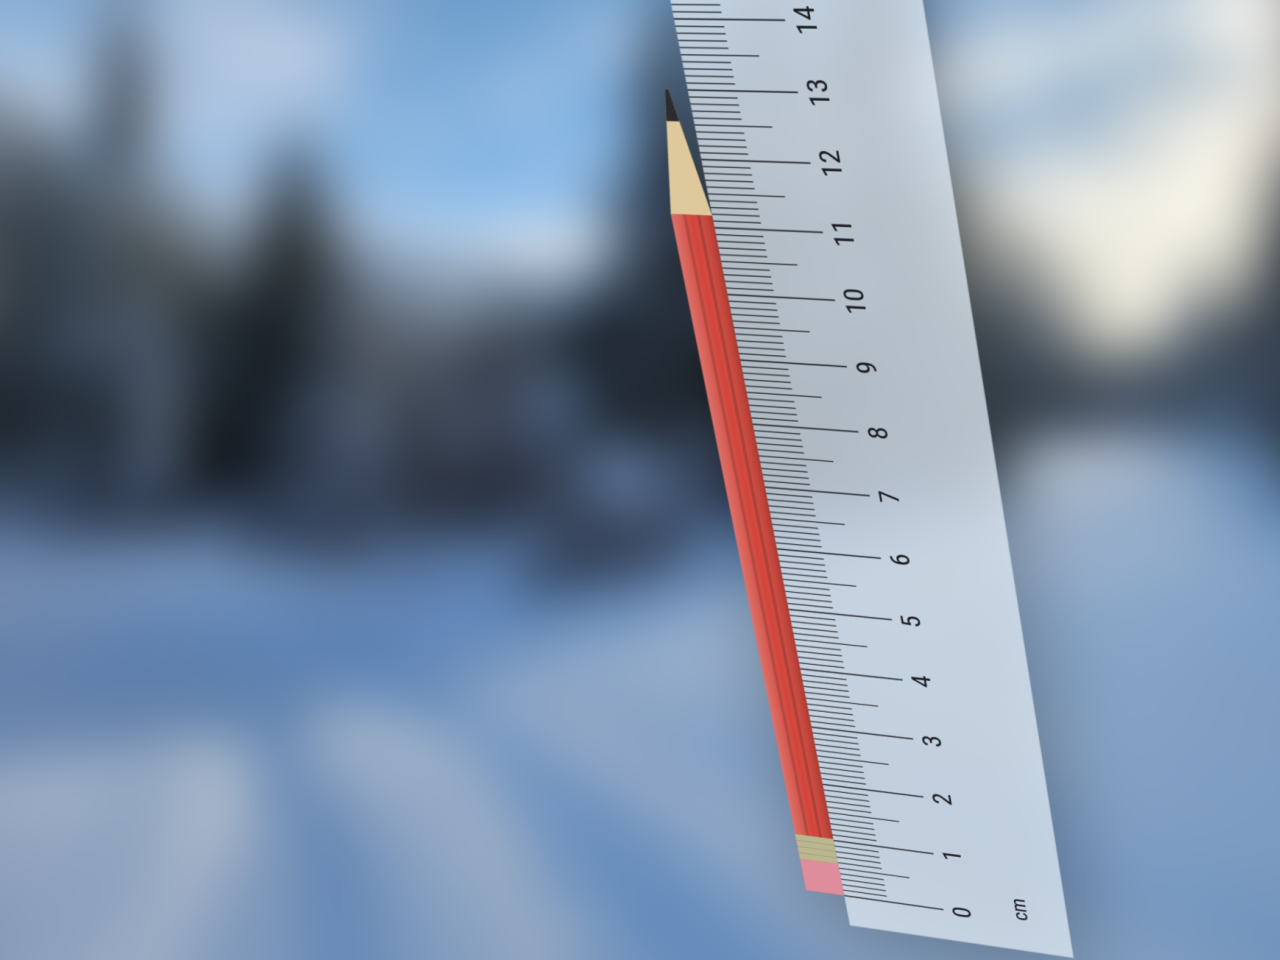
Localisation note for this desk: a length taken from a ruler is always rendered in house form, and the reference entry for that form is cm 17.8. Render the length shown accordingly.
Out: cm 13
